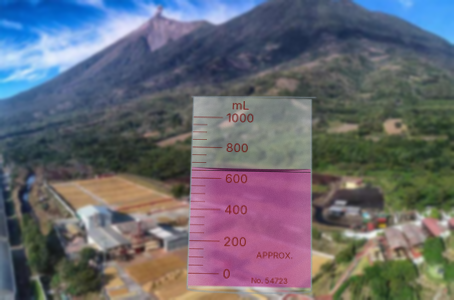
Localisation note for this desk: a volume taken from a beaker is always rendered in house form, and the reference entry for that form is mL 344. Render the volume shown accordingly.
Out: mL 650
